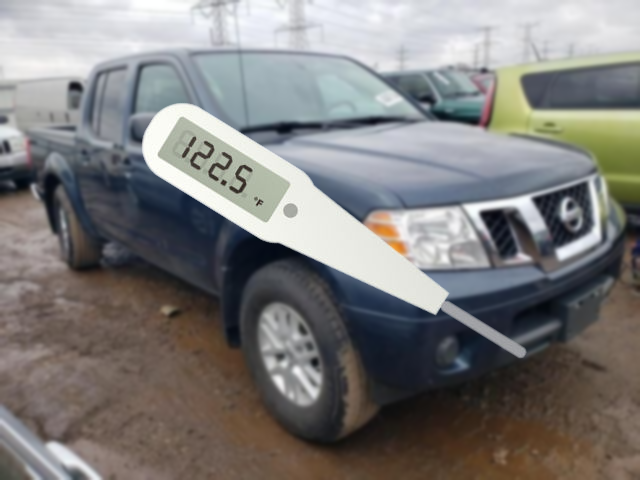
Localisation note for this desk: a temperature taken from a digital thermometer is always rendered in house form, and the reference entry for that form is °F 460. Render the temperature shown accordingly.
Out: °F 122.5
